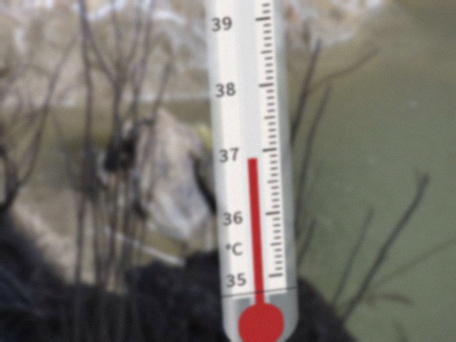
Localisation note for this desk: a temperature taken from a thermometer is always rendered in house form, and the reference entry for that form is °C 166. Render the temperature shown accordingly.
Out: °C 36.9
